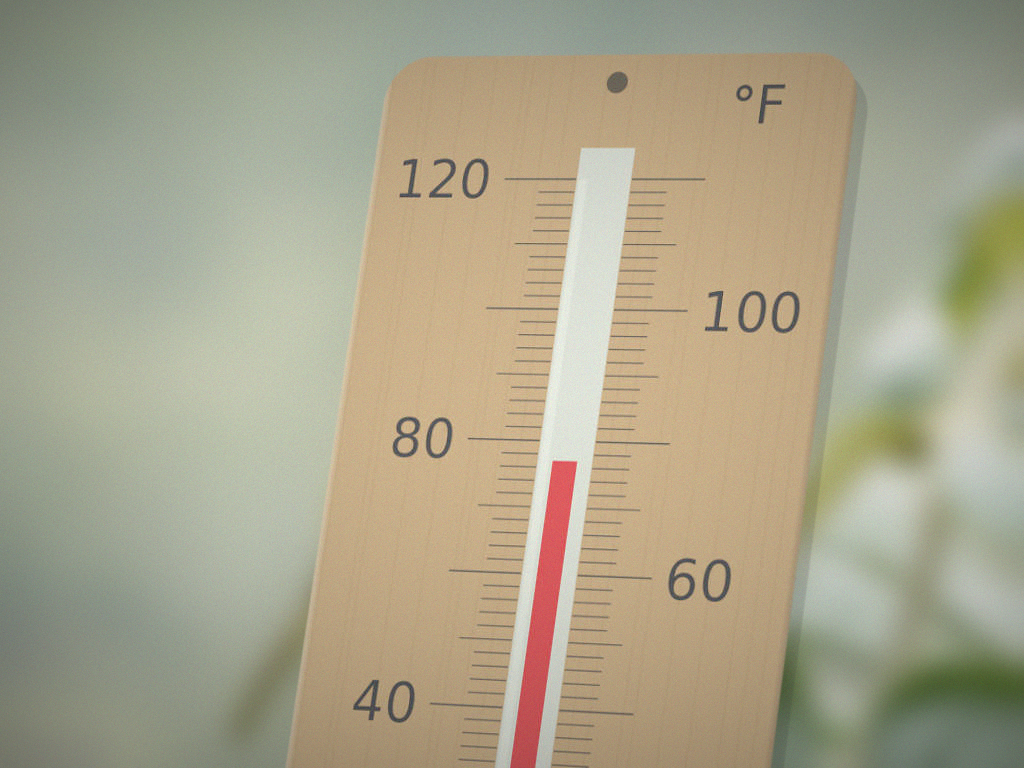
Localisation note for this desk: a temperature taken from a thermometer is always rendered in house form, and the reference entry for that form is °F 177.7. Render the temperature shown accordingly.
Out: °F 77
